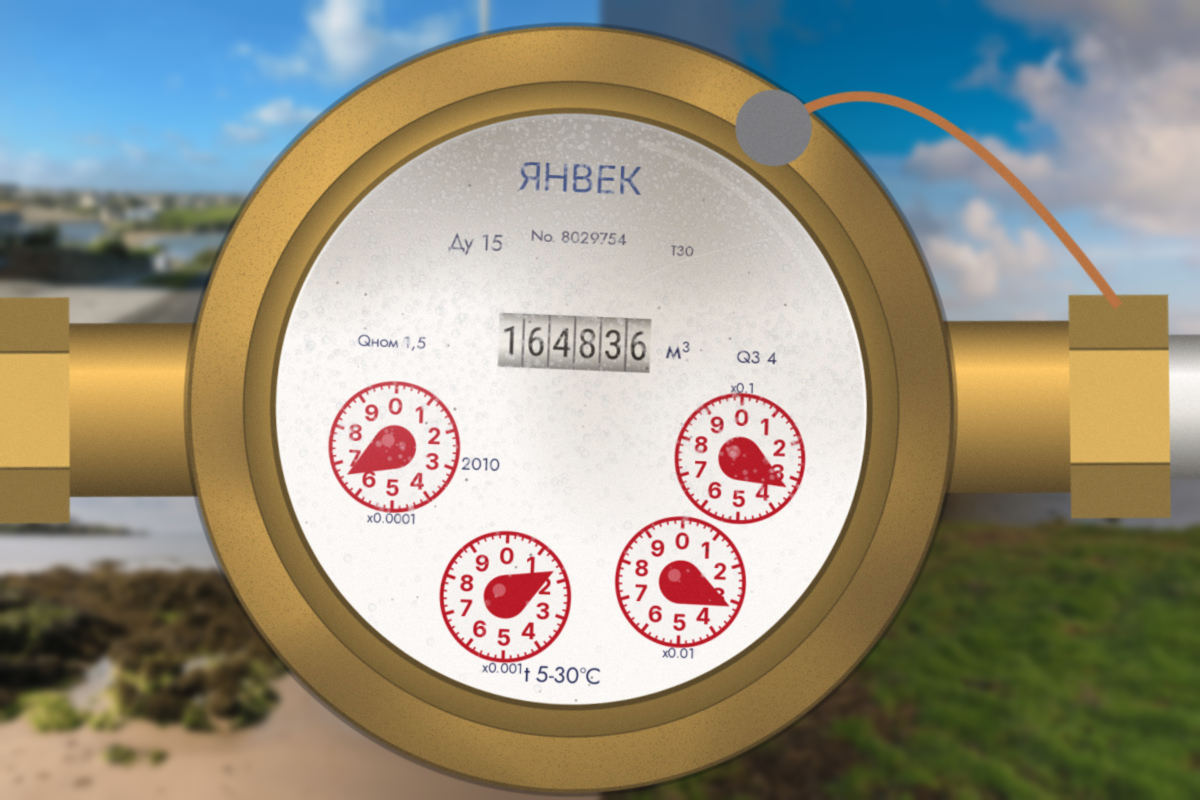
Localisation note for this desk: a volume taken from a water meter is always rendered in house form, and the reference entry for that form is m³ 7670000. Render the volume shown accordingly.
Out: m³ 164836.3316
